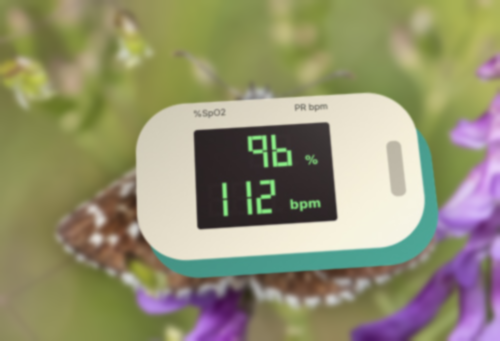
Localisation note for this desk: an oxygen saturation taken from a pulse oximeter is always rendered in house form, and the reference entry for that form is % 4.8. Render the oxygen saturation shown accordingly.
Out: % 96
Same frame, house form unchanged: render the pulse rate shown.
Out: bpm 112
